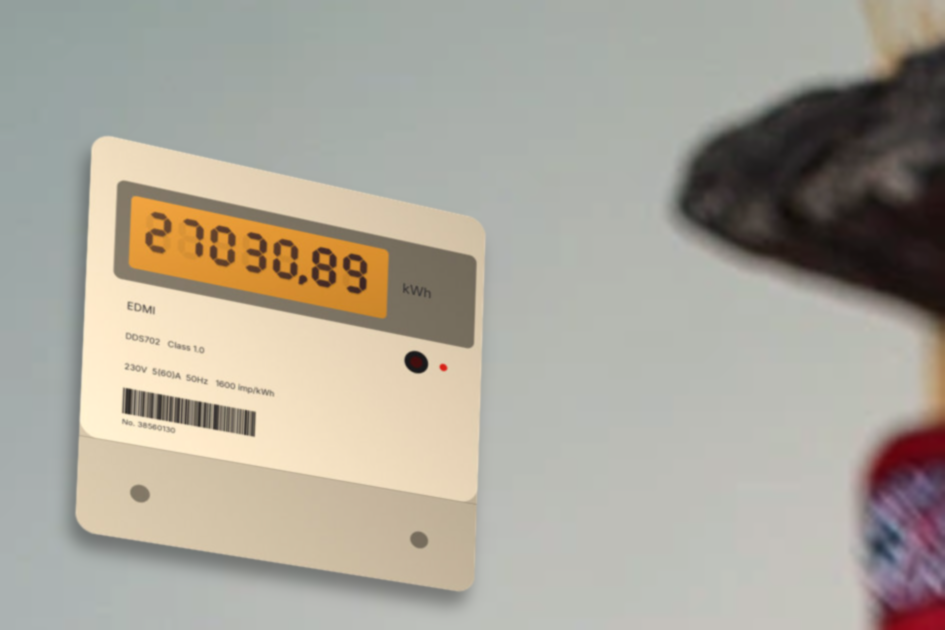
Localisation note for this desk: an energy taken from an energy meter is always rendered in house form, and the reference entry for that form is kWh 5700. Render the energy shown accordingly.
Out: kWh 27030.89
